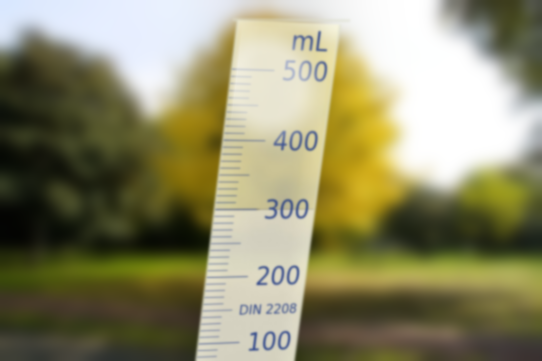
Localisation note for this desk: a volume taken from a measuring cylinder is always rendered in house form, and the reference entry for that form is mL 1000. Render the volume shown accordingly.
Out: mL 300
